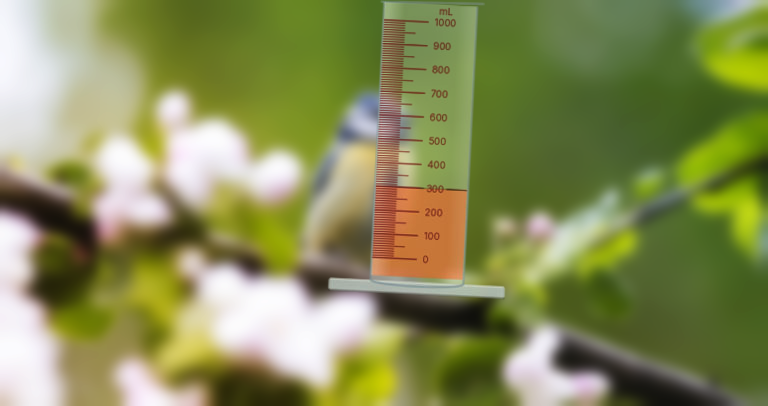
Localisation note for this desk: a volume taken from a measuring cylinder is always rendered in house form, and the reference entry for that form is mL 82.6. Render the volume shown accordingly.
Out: mL 300
